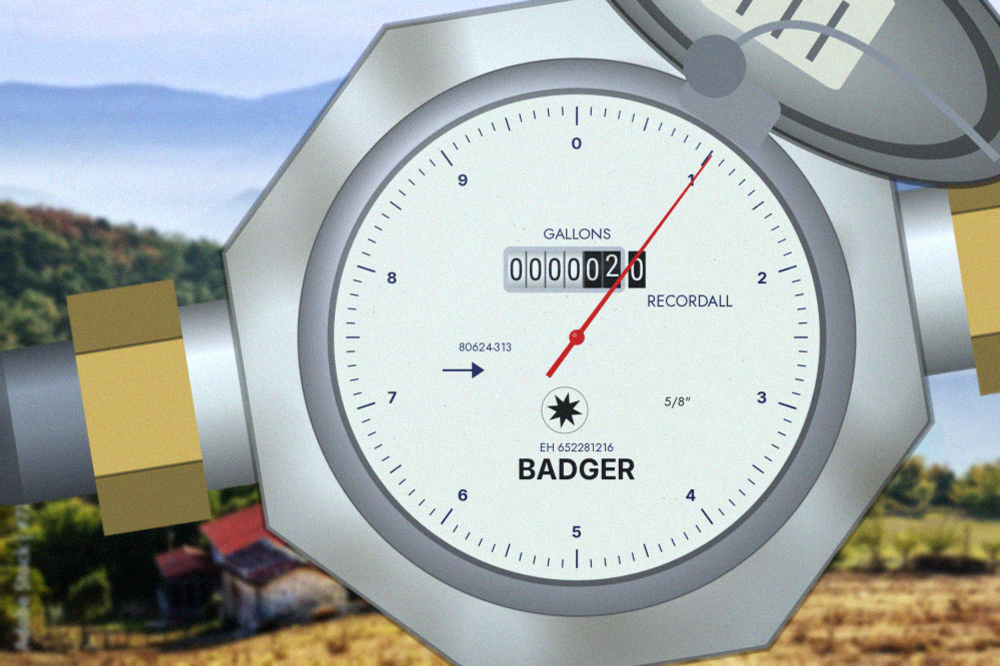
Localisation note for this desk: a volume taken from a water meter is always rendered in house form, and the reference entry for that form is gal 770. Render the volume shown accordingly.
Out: gal 21.0
